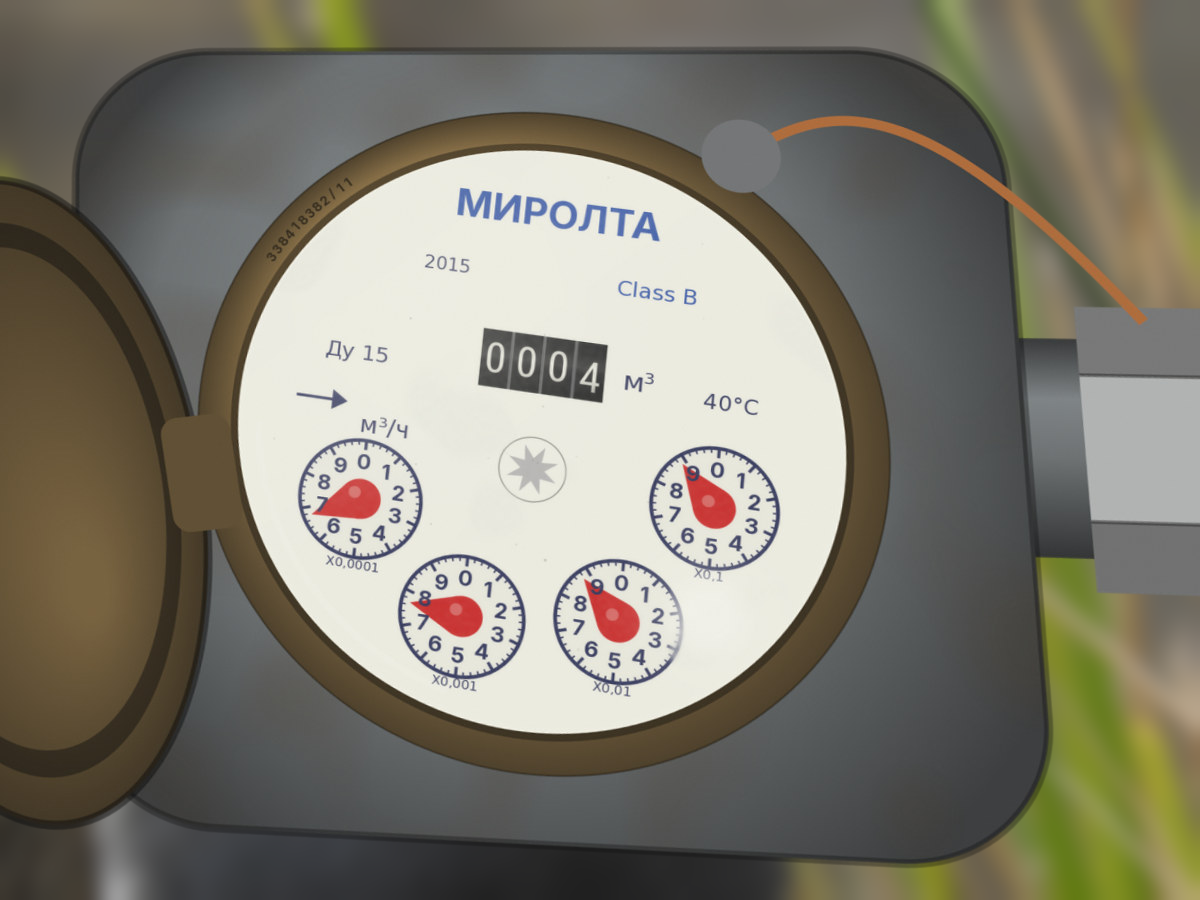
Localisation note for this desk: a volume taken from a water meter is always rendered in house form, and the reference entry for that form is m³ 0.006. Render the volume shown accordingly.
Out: m³ 3.8876
